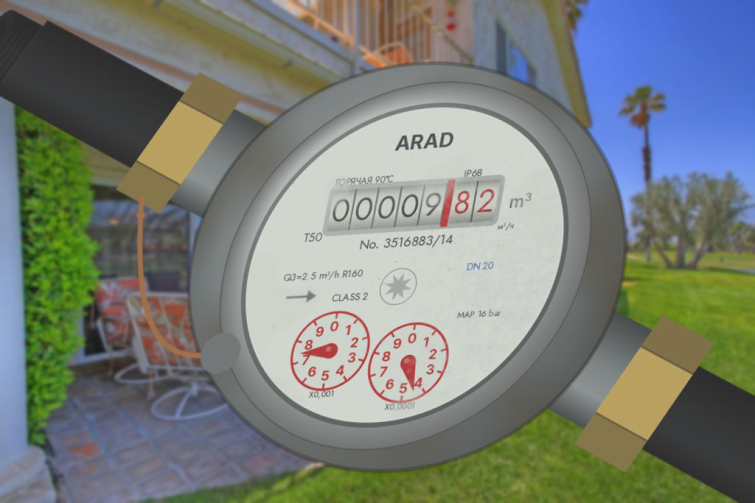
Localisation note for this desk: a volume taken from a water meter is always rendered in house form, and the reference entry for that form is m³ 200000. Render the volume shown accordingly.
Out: m³ 9.8274
